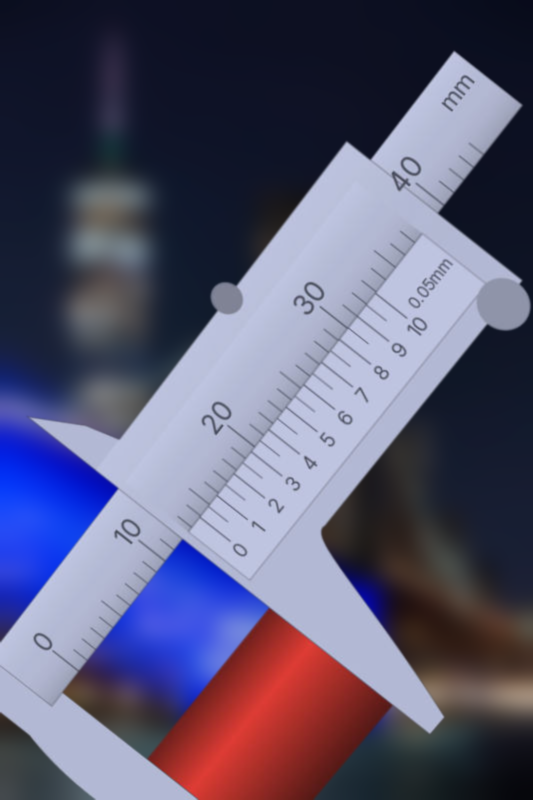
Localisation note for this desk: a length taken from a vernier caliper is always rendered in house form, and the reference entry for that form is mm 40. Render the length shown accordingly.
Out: mm 13.9
